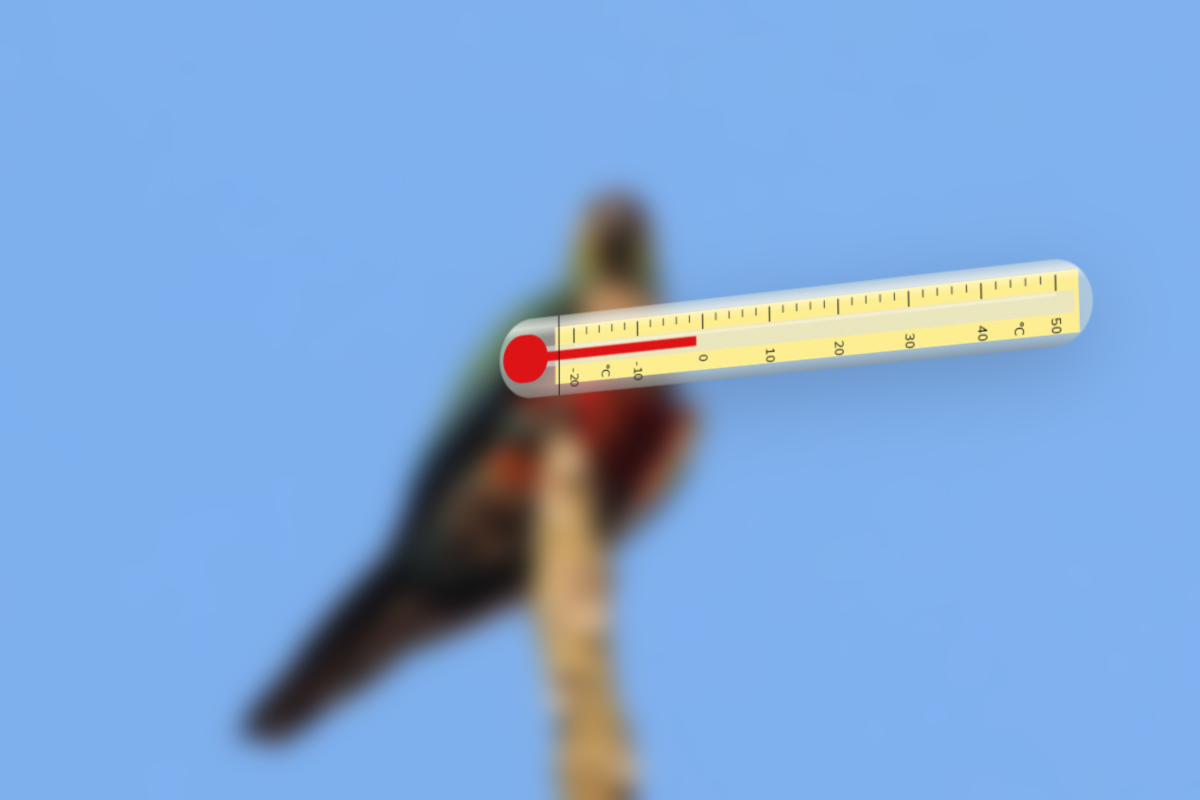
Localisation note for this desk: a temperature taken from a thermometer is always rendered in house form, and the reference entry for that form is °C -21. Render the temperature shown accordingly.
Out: °C -1
